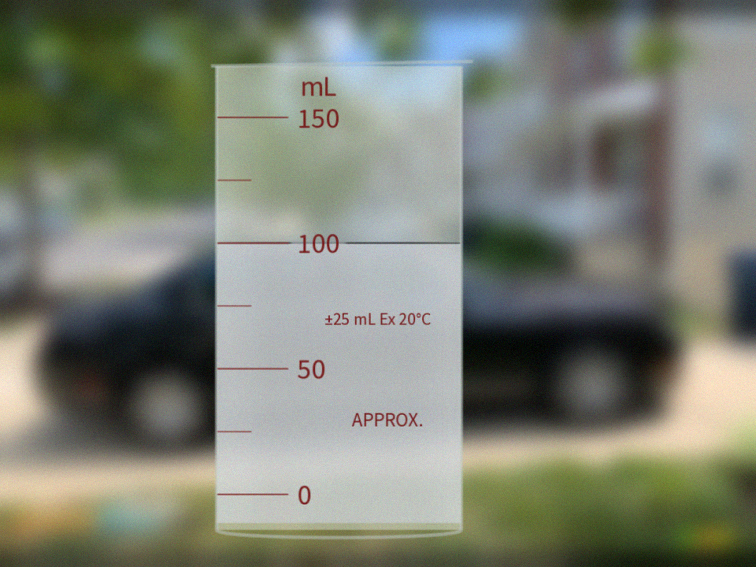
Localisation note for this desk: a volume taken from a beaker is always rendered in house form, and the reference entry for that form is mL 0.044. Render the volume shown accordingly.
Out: mL 100
